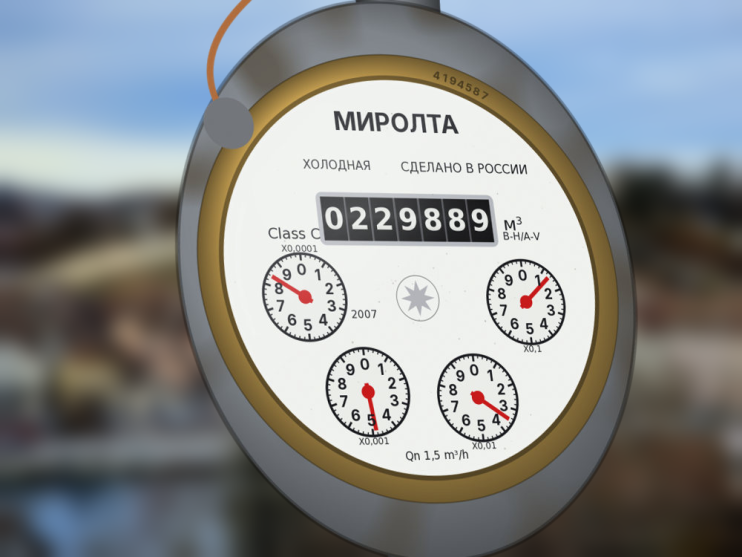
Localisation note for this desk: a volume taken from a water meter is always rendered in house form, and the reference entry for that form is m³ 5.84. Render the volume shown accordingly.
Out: m³ 229889.1348
